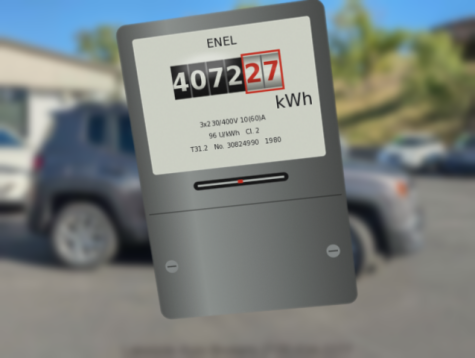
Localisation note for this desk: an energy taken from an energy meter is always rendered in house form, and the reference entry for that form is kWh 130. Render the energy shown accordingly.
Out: kWh 4072.27
